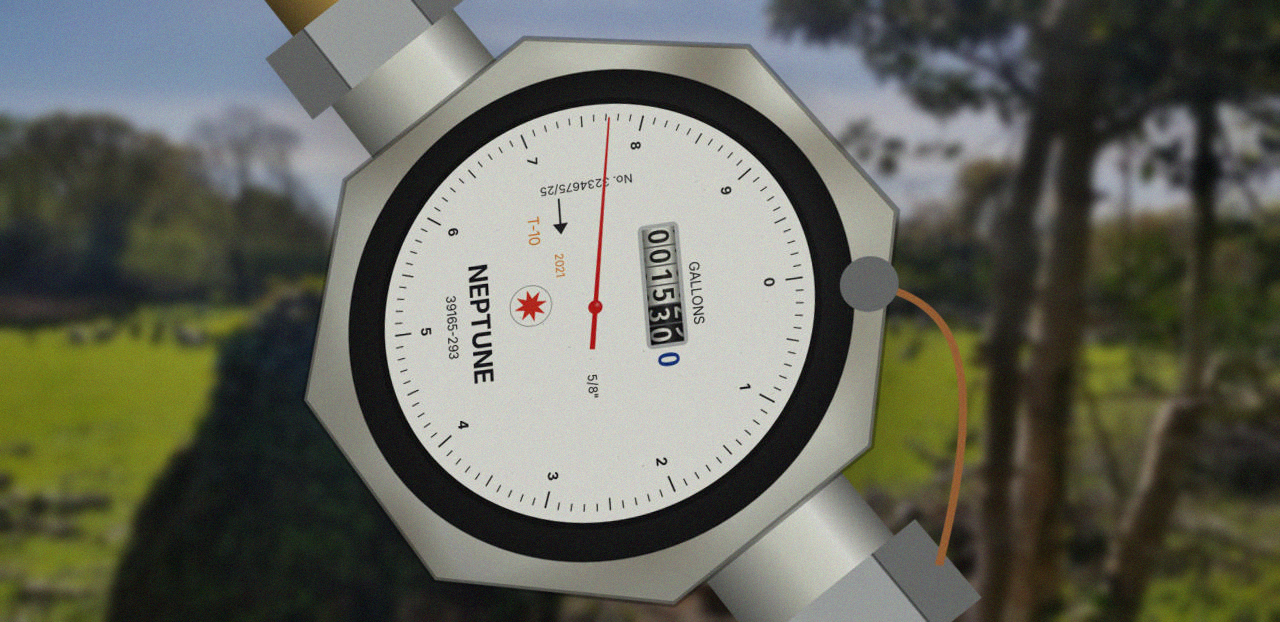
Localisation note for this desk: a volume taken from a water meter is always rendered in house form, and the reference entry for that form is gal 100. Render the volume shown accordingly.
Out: gal 15297.7
